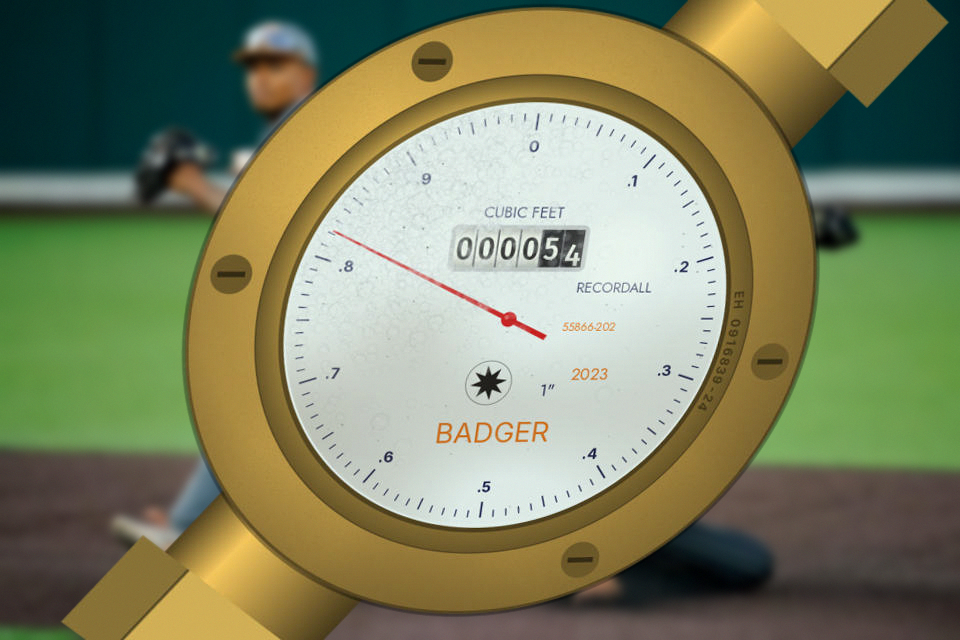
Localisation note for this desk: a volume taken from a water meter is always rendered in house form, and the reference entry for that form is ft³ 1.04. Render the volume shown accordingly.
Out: ft³ 53.82
